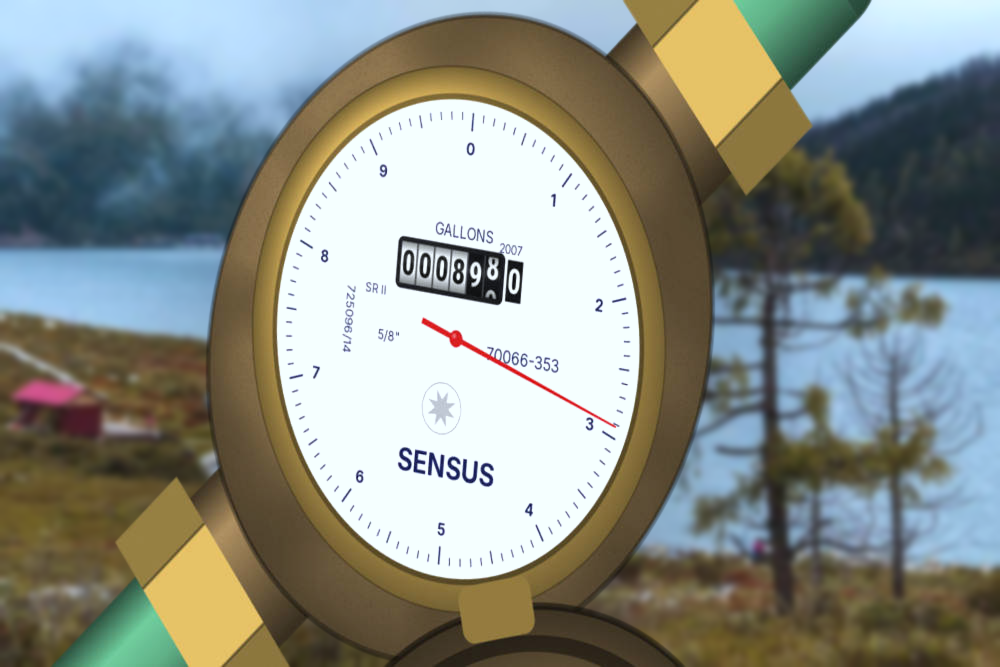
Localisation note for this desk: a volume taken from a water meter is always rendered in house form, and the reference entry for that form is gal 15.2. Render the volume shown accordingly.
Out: gal 8982.9
